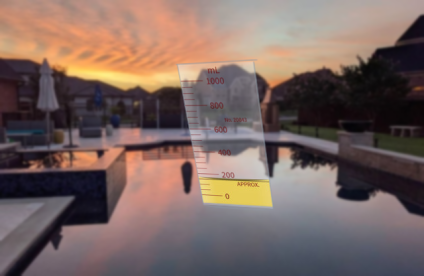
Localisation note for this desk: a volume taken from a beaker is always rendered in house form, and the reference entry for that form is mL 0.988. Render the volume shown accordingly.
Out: mL 150
